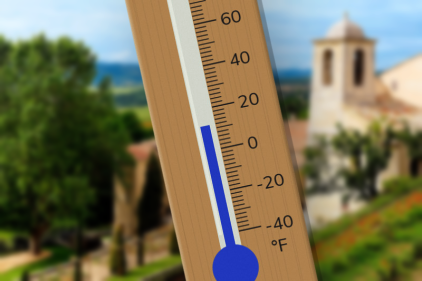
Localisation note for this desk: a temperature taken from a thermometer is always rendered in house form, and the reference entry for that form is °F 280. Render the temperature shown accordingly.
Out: °F 12
